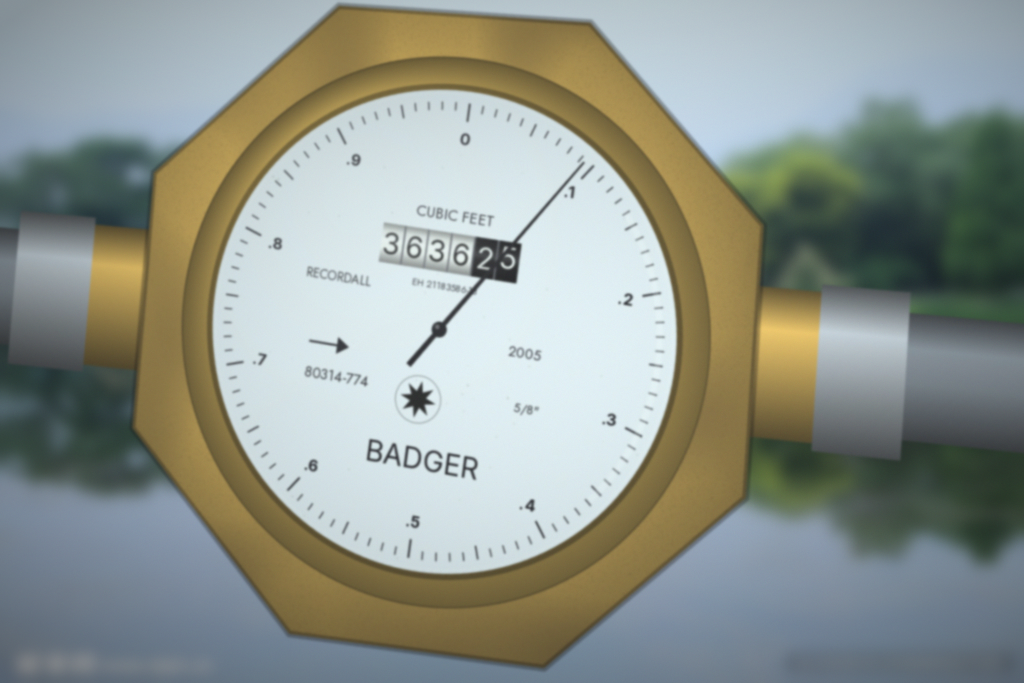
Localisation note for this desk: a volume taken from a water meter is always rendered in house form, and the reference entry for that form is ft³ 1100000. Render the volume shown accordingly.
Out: ft³ 363625.09
